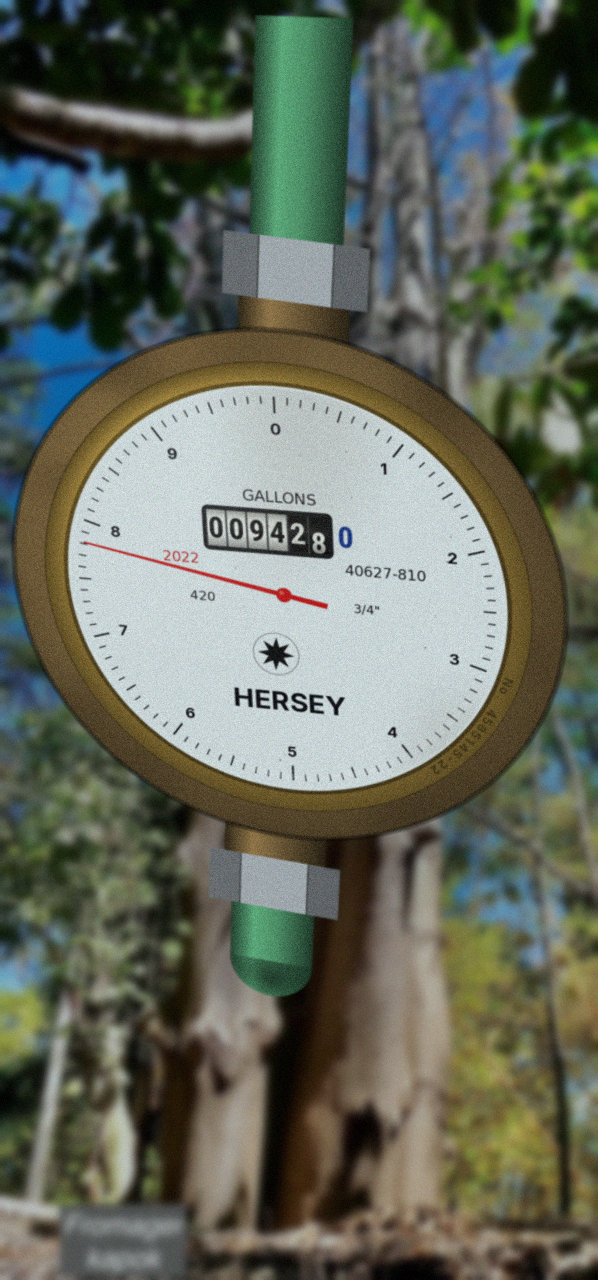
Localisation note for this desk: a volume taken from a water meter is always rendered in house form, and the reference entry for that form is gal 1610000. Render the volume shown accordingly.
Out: gal 94277.8
